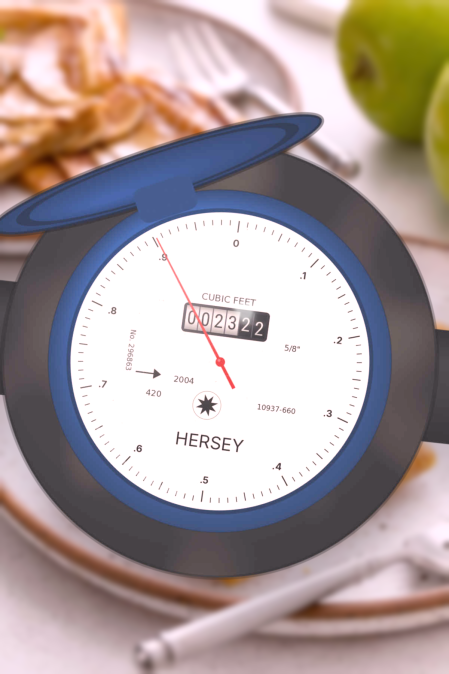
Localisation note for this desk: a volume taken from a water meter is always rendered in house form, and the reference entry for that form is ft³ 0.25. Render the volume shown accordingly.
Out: ft³ 2321.90
